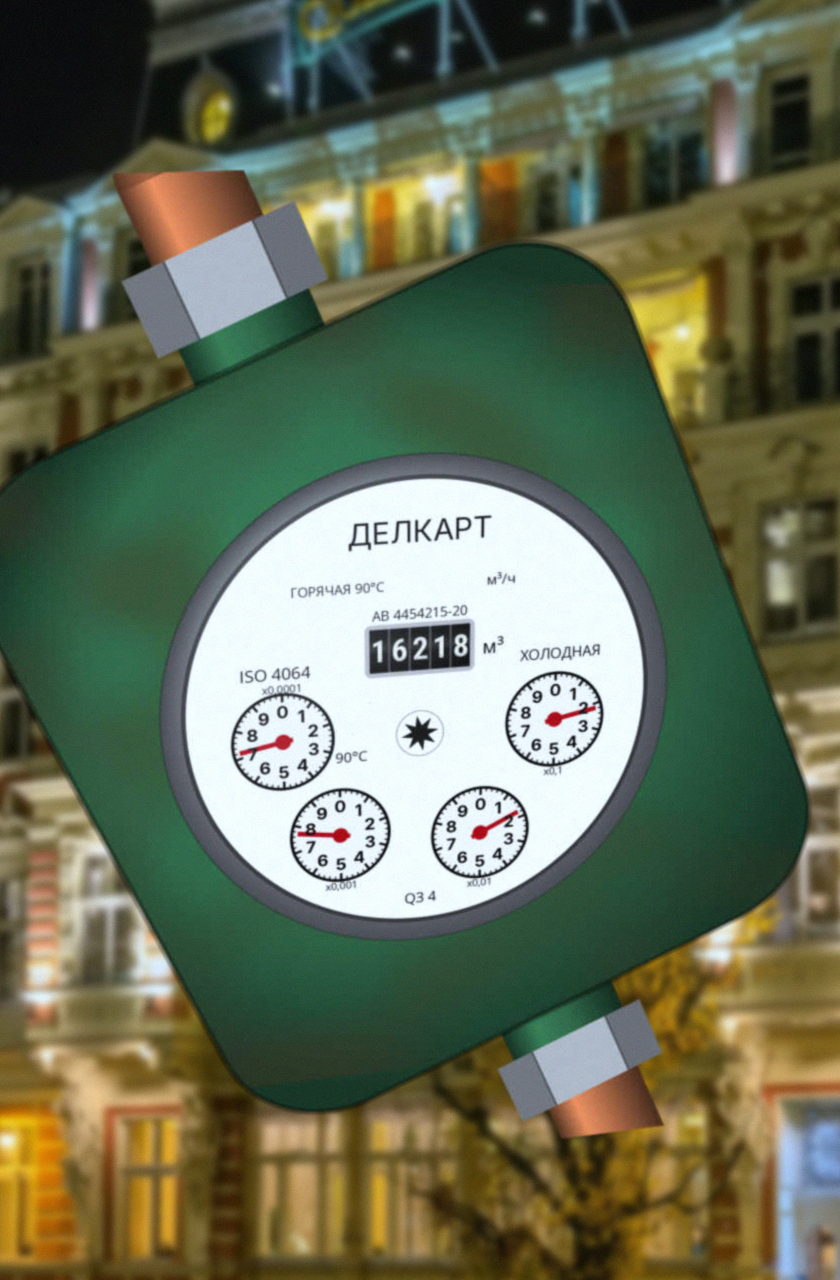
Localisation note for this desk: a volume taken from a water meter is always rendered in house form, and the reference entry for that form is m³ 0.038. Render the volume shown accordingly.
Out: m³ 16218.2177
